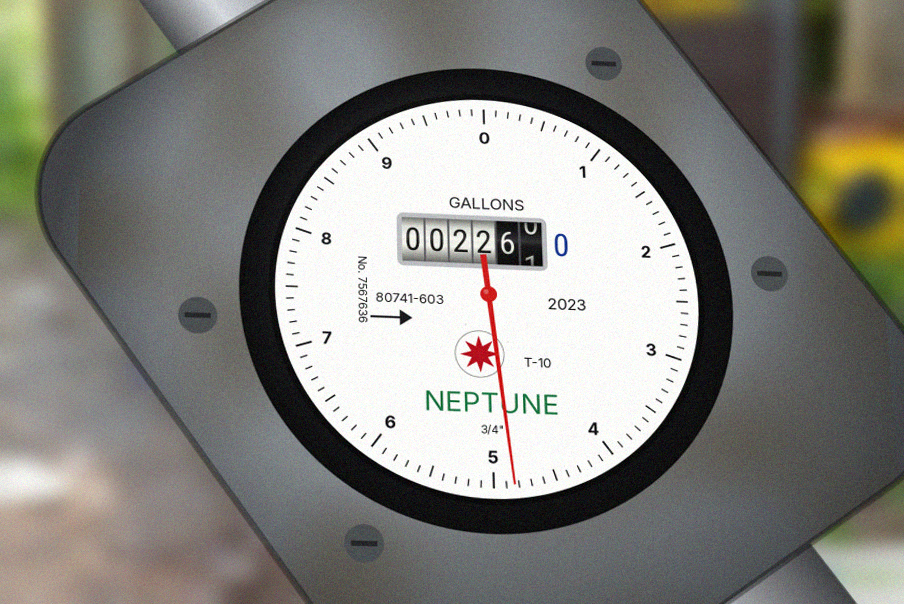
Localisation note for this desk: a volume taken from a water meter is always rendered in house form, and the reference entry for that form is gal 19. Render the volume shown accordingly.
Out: gal 22604.8
